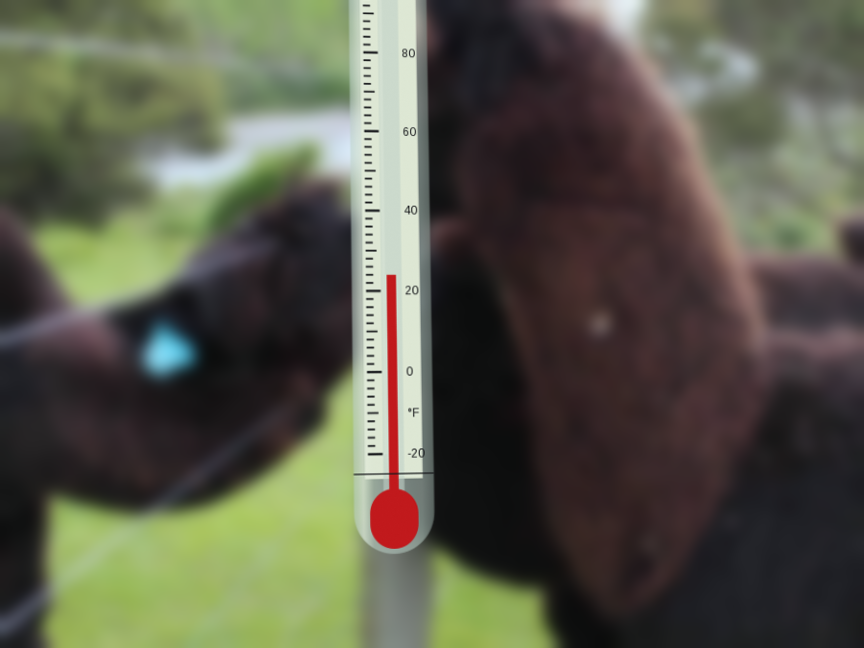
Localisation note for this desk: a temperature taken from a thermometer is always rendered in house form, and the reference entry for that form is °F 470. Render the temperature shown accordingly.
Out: °F 24
